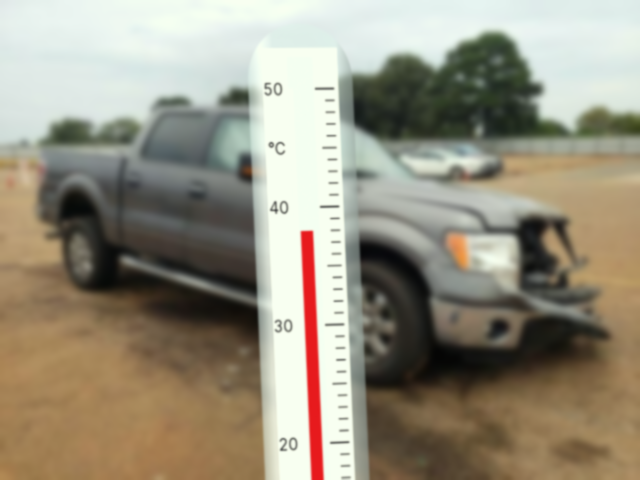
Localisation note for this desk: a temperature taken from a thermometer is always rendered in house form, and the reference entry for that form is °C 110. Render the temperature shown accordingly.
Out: °C 38
